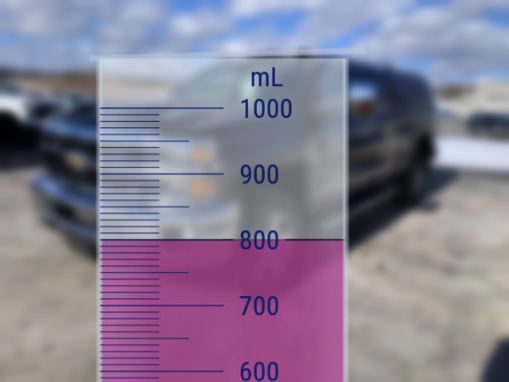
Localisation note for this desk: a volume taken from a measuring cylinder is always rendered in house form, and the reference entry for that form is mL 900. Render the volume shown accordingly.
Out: mL 800
